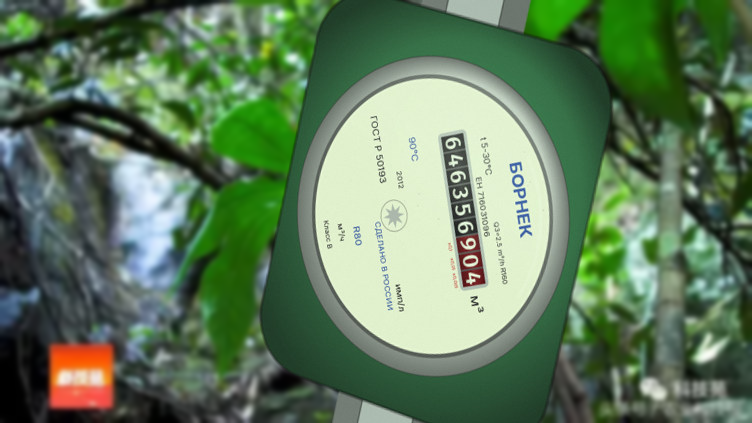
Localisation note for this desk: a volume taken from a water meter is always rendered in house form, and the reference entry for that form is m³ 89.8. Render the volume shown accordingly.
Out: m³ 646356.904
